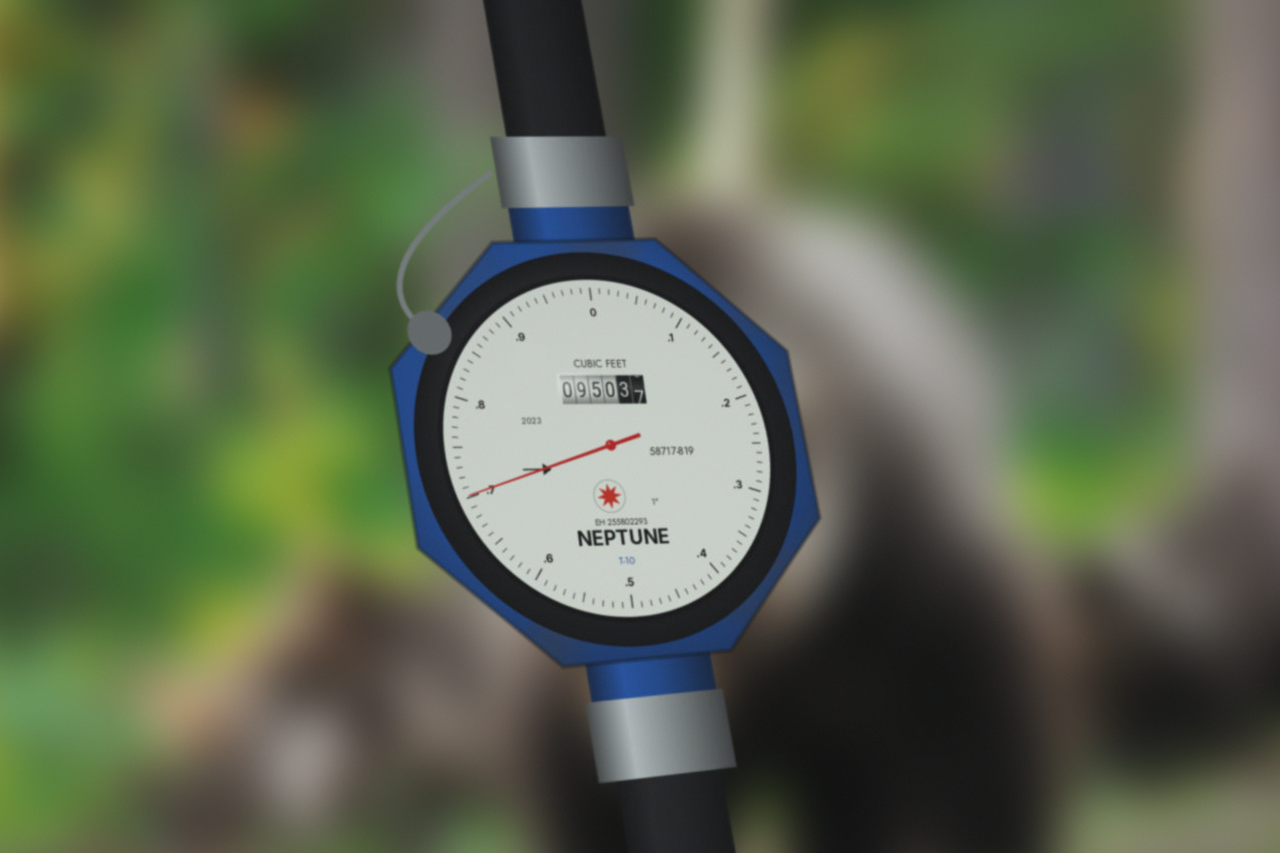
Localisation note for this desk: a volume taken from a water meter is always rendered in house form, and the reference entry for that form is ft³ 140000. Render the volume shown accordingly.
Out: ft³ 95036.70
